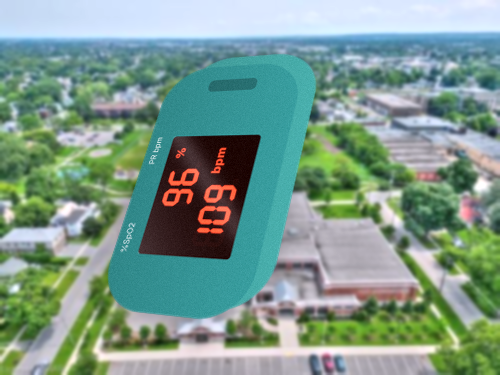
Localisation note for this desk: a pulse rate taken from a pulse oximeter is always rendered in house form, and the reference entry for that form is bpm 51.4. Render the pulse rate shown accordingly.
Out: bpm 109
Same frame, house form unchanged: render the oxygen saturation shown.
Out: % 96
